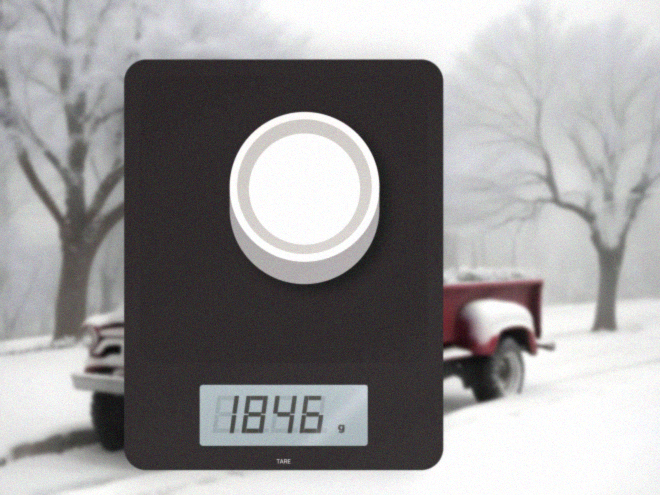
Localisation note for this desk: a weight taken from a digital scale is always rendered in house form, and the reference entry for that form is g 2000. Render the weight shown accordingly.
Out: g 1846
